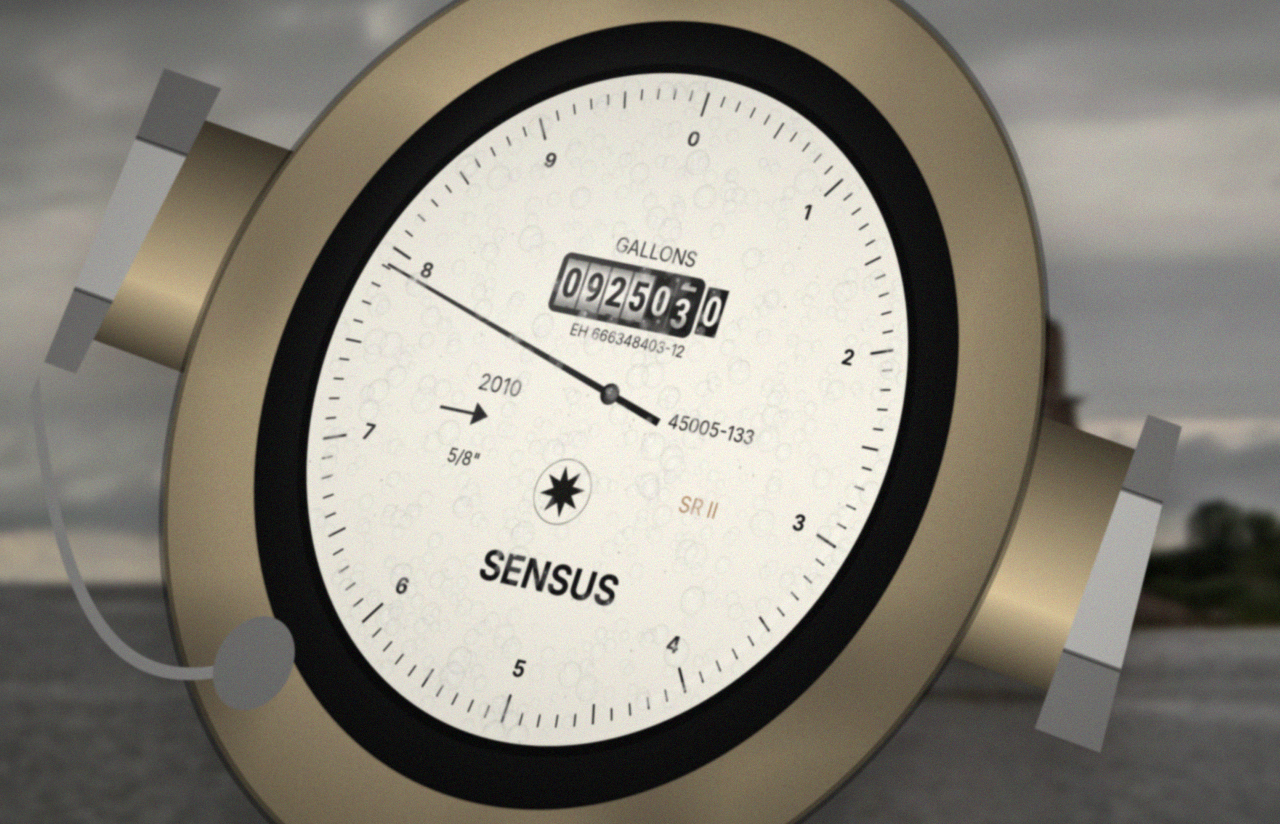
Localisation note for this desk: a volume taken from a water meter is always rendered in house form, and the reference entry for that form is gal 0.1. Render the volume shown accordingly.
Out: gal 925027.9
